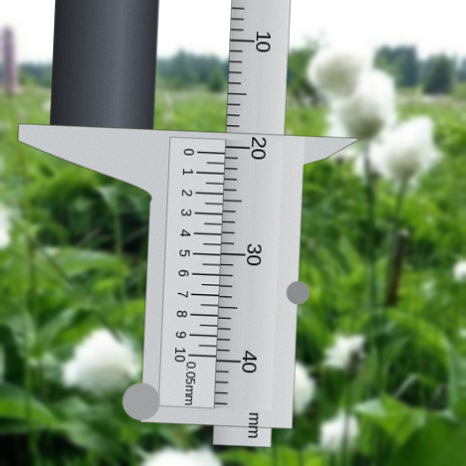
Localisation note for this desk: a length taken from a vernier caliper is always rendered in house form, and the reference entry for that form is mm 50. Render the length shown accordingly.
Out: mm 20.6
